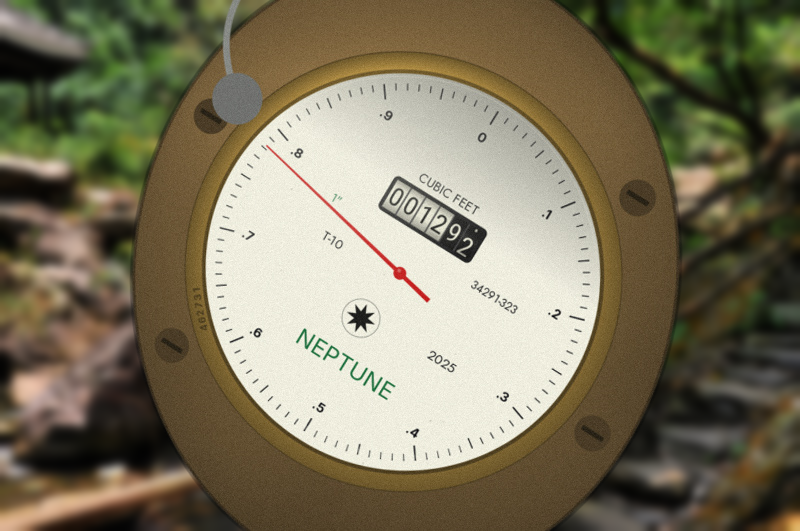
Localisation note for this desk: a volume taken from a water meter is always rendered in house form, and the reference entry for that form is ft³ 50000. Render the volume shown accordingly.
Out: ft³ 1291.78
